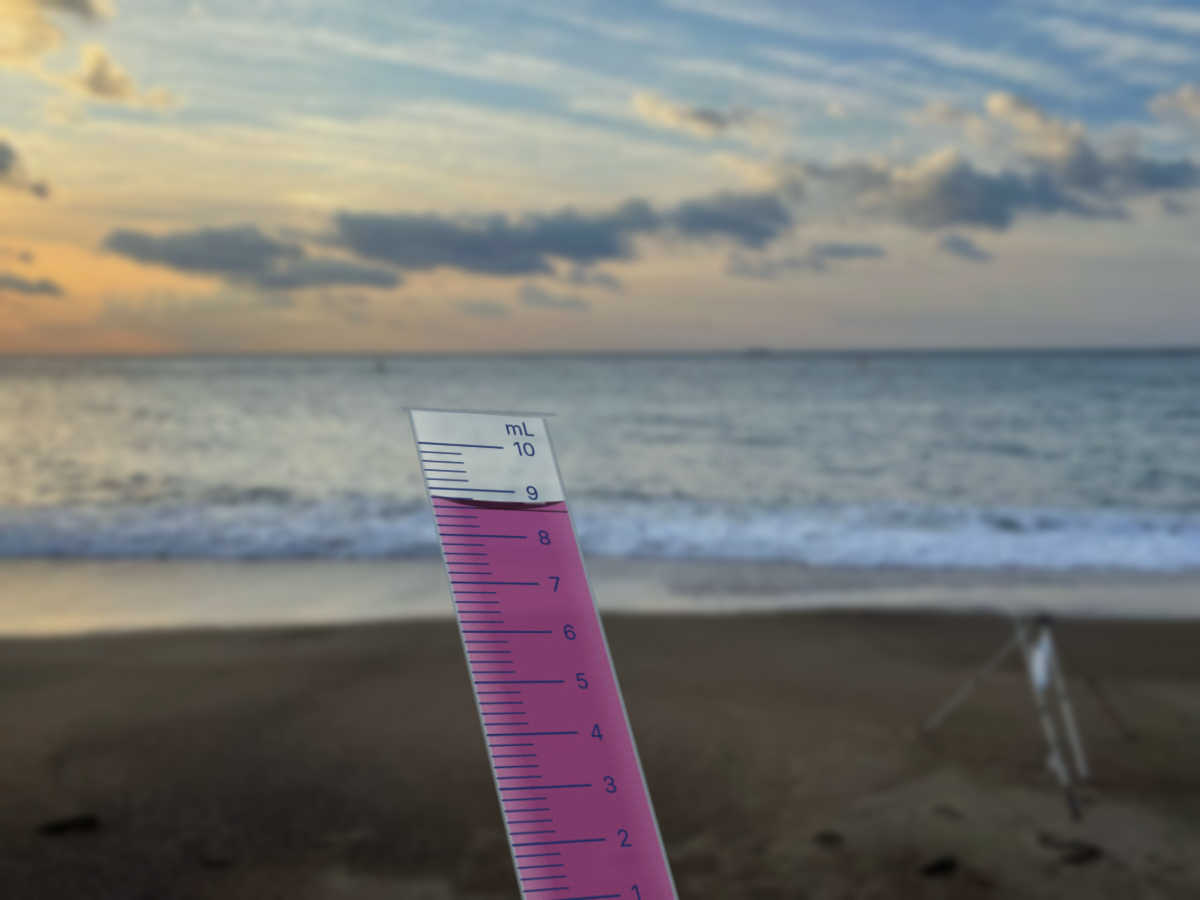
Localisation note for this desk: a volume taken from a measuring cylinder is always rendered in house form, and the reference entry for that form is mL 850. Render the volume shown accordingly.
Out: mL 8.6
